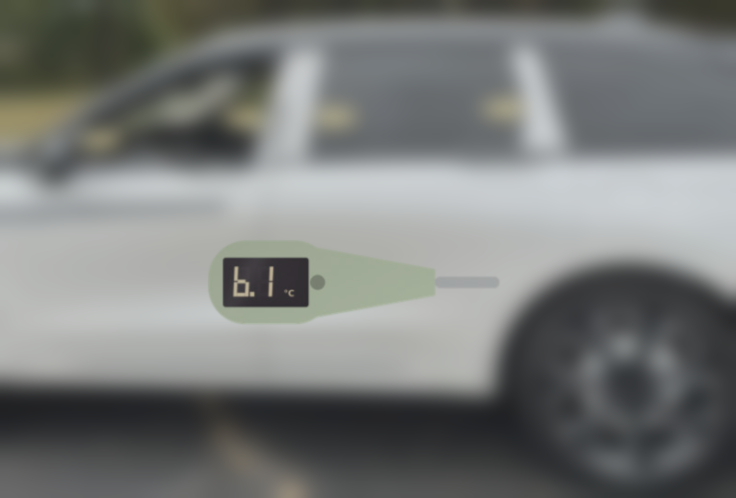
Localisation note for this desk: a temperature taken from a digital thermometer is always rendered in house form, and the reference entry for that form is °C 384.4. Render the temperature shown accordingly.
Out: °C 6.1
